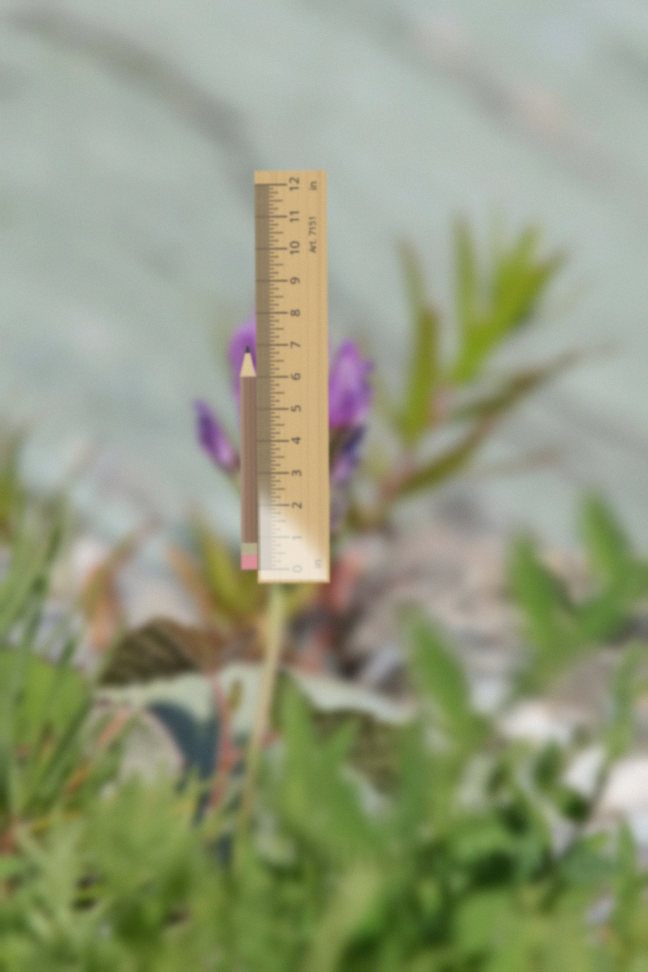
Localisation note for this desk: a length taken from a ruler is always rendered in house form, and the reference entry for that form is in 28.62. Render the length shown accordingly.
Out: in 7
